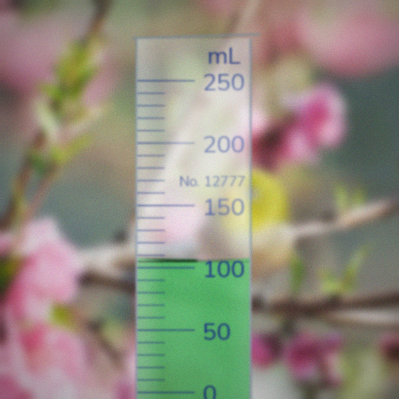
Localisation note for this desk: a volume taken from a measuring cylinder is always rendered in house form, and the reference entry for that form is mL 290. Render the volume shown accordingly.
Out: mL 105
